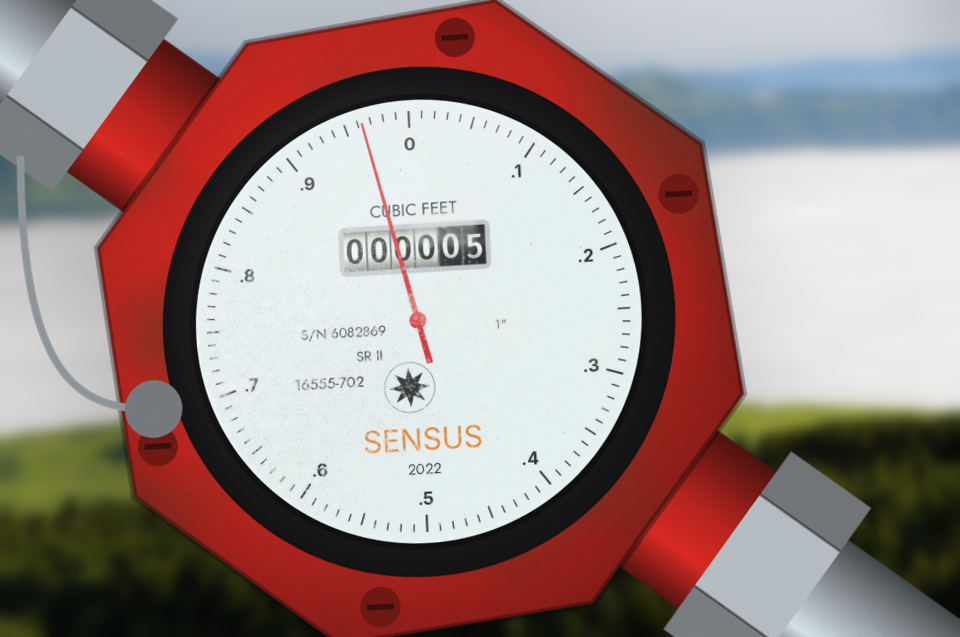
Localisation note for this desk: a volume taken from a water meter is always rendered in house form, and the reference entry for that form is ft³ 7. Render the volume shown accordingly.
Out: ft³ 4.96
